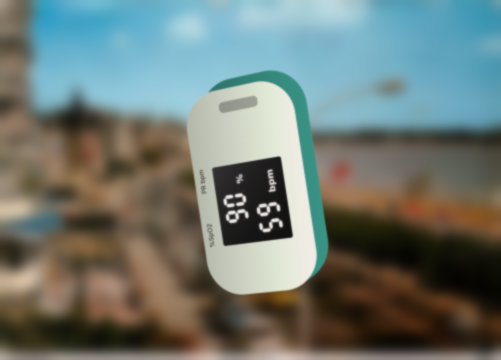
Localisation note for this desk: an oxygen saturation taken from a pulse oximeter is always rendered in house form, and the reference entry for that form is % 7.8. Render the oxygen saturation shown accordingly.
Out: % 90
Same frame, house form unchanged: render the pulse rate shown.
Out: bpm 59
